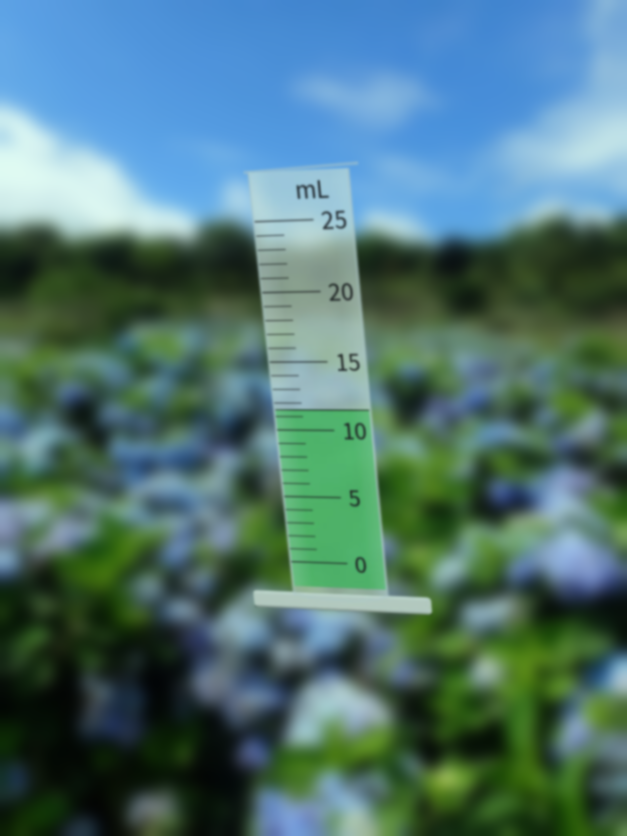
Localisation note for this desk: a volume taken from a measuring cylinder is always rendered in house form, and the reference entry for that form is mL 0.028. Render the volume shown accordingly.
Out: mL 11.5
